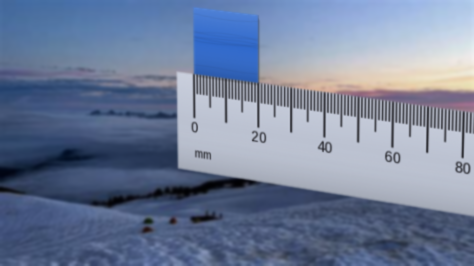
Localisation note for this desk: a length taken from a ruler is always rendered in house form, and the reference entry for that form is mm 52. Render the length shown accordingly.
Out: mm 20
